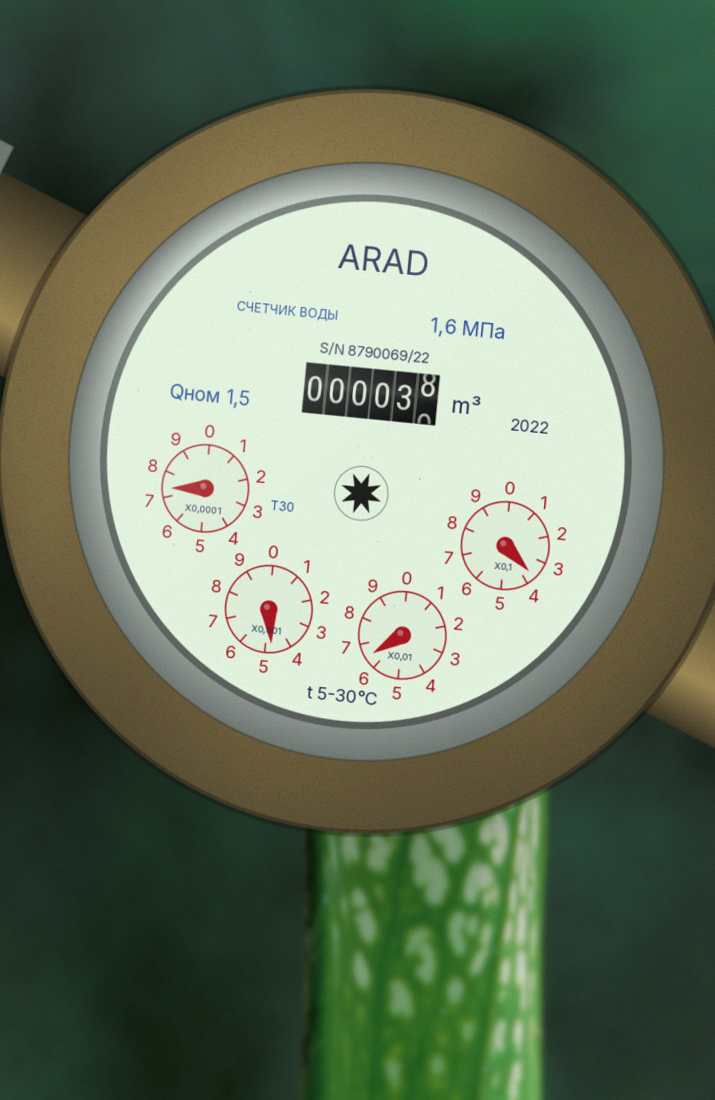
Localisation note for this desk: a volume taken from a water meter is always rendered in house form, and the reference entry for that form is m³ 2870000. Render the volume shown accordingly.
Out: m³ 38.3647
